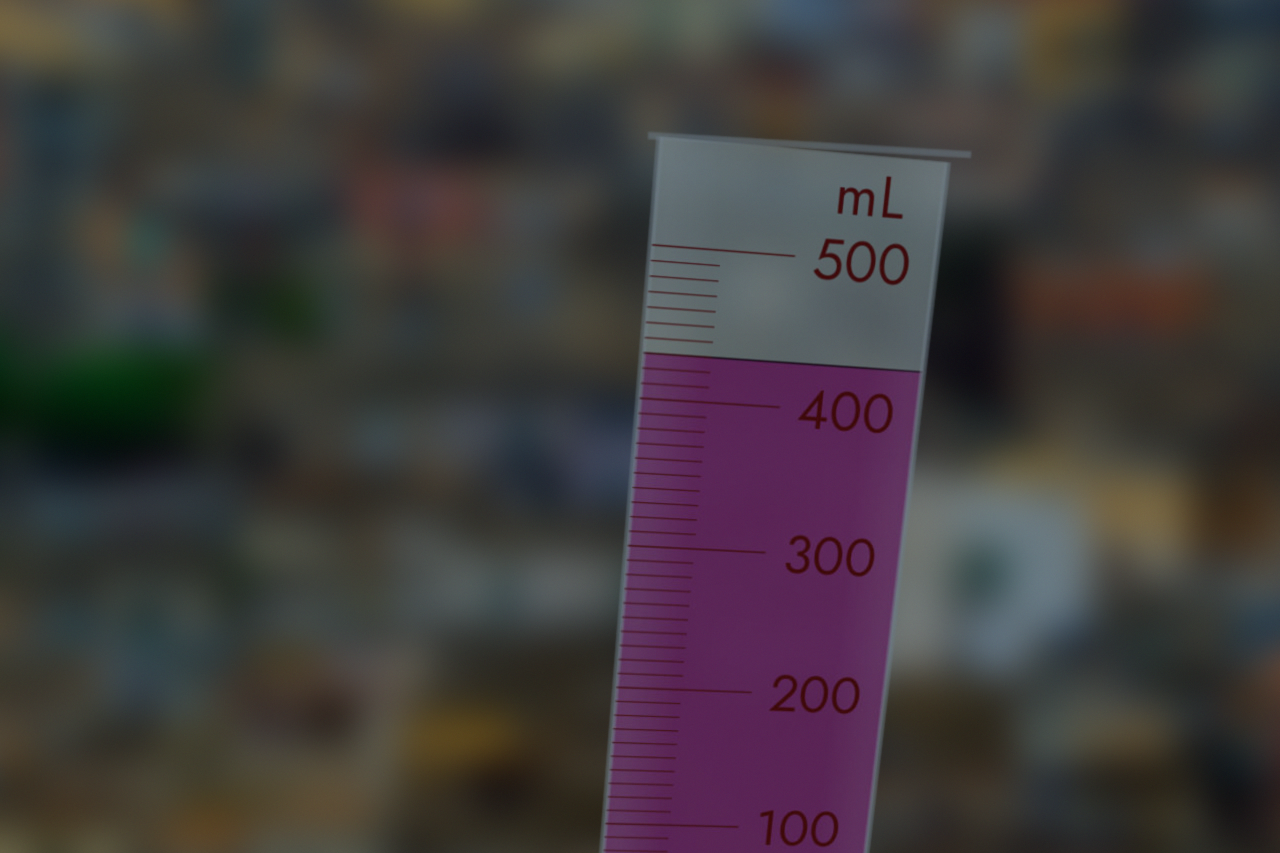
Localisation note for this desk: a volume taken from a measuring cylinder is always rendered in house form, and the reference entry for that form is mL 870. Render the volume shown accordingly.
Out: mL 430
